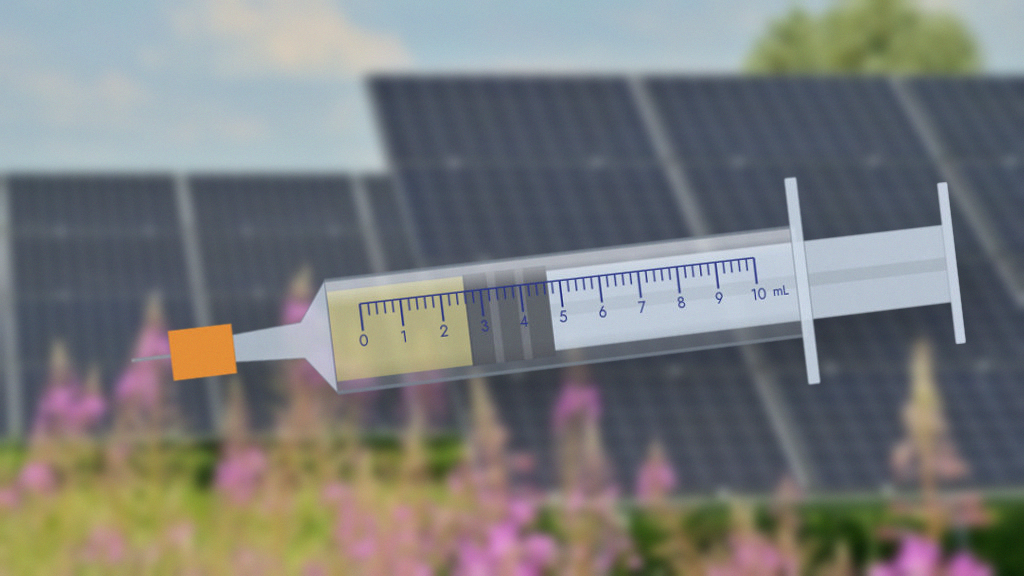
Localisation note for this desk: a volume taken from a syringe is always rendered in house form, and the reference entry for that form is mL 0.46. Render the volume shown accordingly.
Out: mL 2.6
